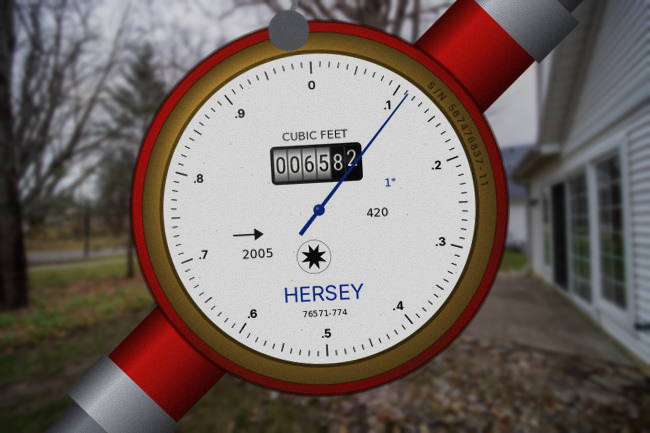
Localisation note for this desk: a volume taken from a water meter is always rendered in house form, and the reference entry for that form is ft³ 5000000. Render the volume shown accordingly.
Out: ft³ 6582.11
